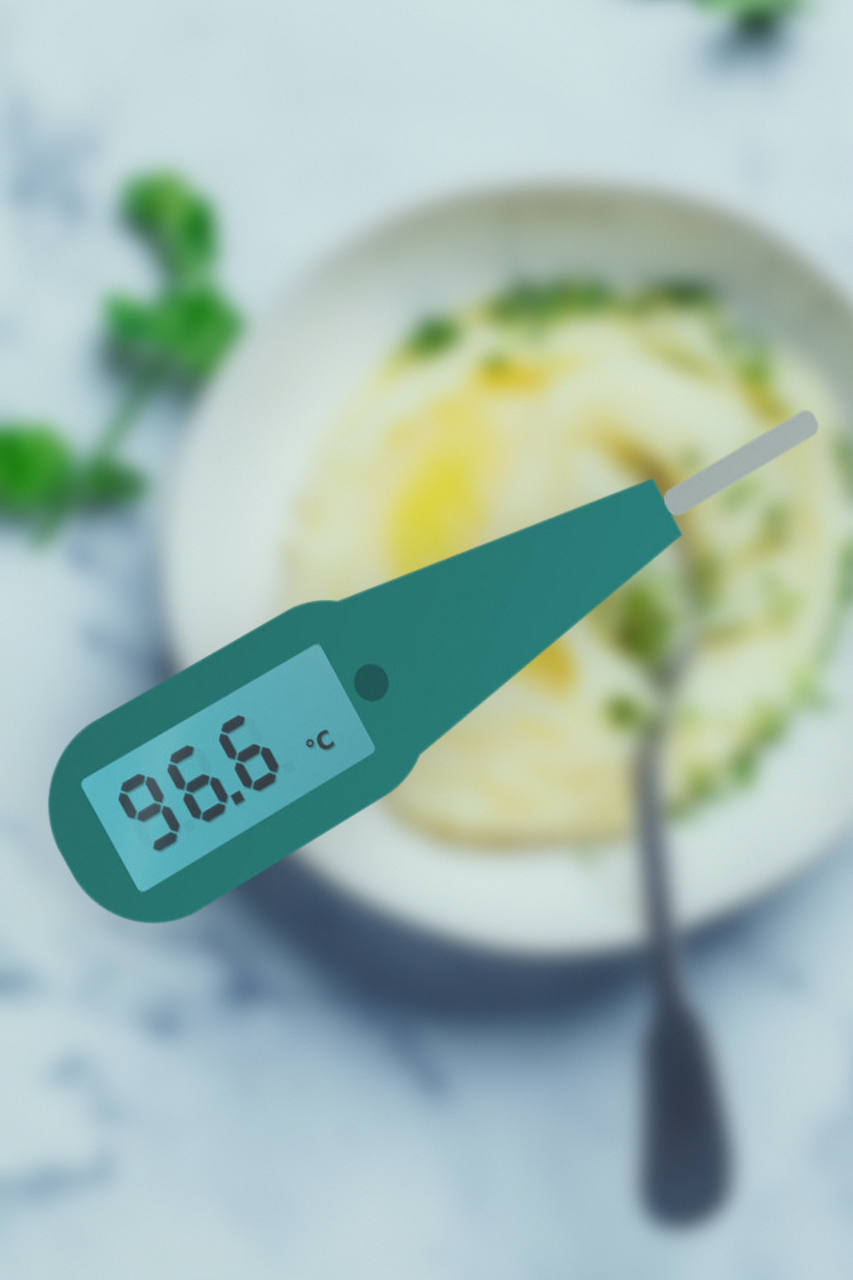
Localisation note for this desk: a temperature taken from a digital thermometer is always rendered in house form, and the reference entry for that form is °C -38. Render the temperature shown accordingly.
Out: °C 96.6
